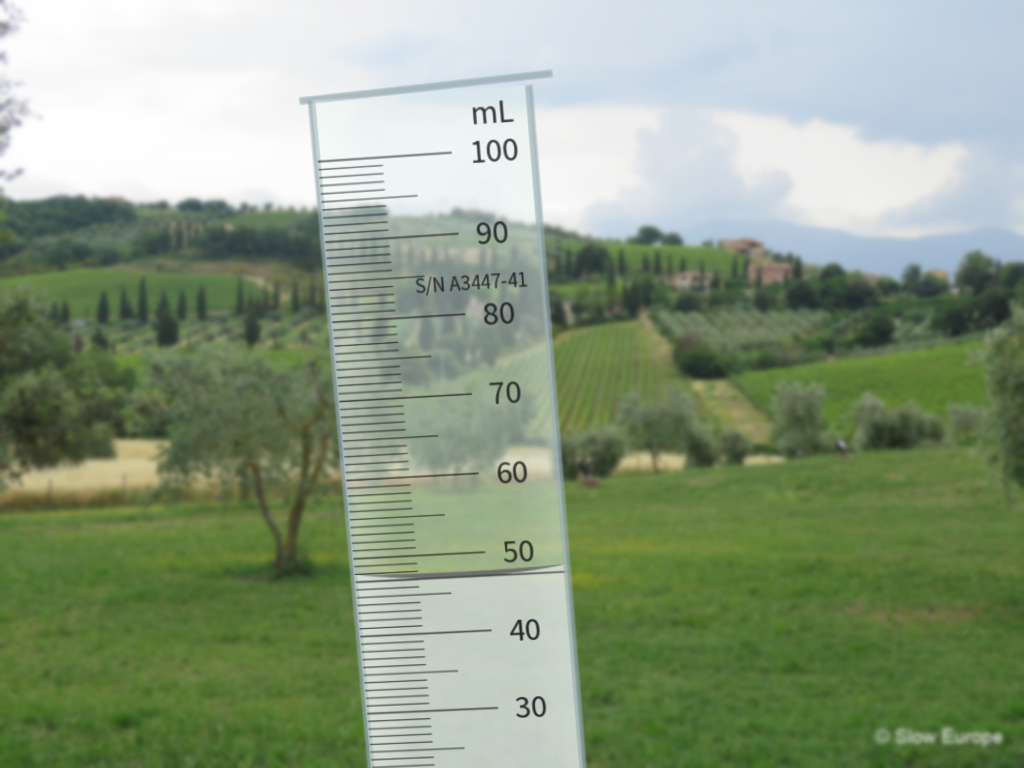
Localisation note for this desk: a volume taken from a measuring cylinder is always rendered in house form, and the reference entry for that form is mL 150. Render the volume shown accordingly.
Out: mL 47
